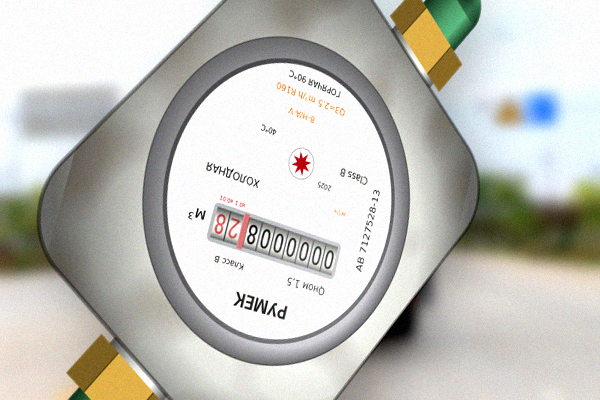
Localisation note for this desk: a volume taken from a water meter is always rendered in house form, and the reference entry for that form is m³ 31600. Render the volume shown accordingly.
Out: m³ 8.28
